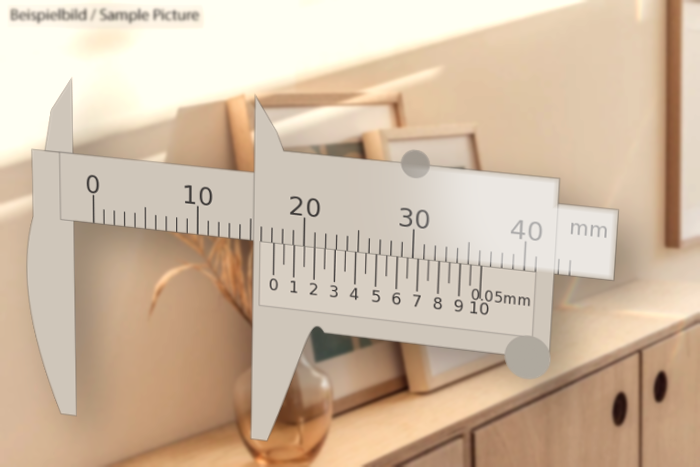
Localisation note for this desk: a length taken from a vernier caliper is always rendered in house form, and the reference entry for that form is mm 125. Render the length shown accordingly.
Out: mm 17.2
